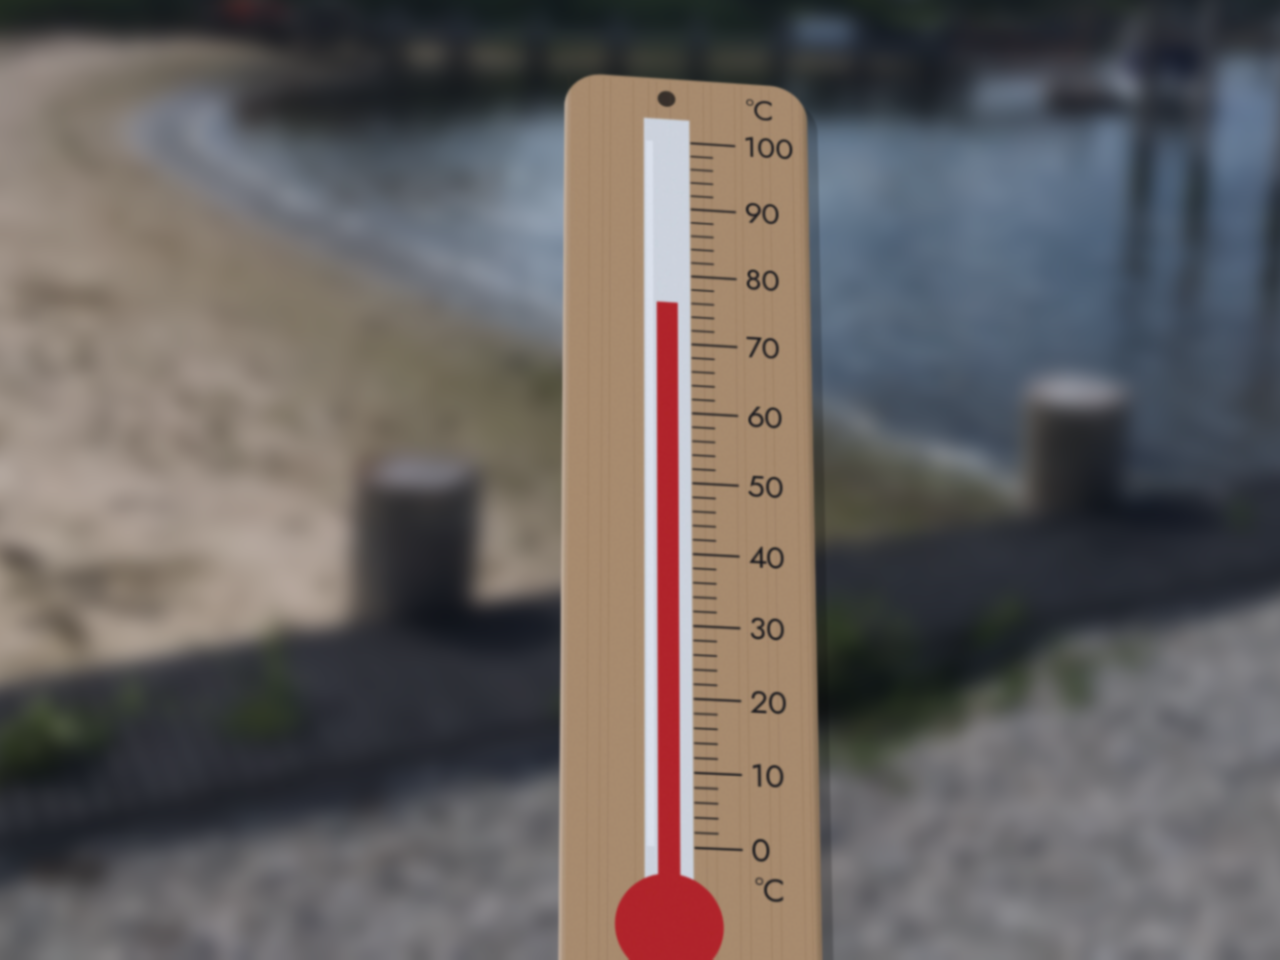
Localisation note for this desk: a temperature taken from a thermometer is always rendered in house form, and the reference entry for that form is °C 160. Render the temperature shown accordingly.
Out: °C 76
